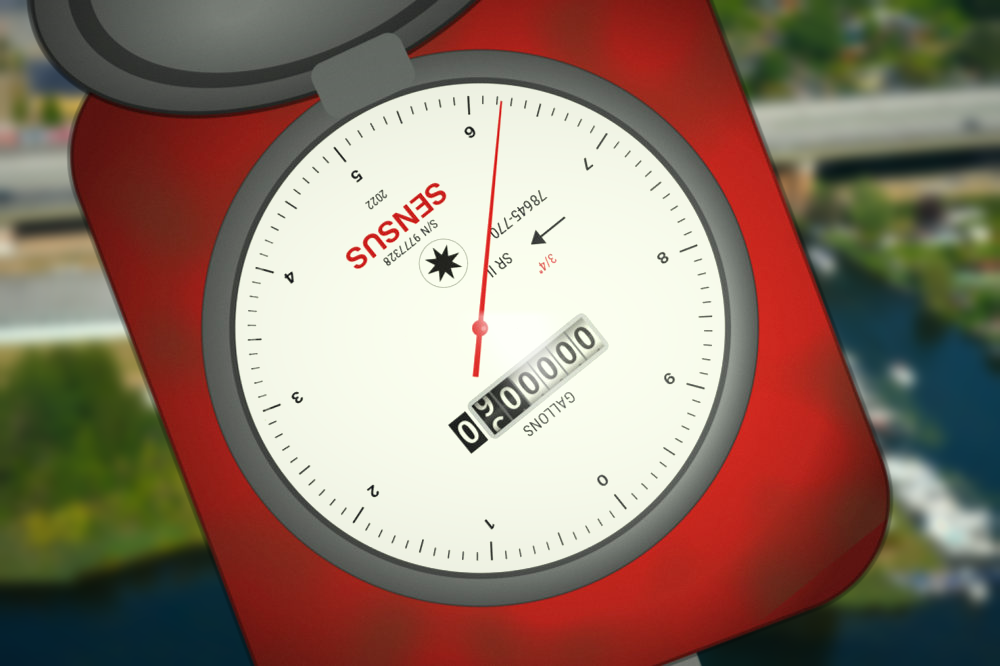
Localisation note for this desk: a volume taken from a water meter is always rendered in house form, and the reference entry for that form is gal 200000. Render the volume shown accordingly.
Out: gal 56.2
